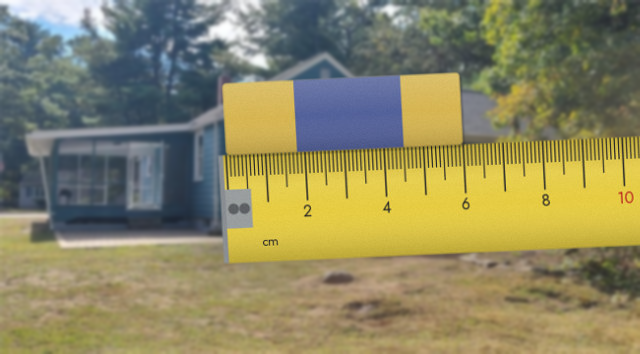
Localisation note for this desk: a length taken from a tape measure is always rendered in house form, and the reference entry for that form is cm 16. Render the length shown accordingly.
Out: cm 6
